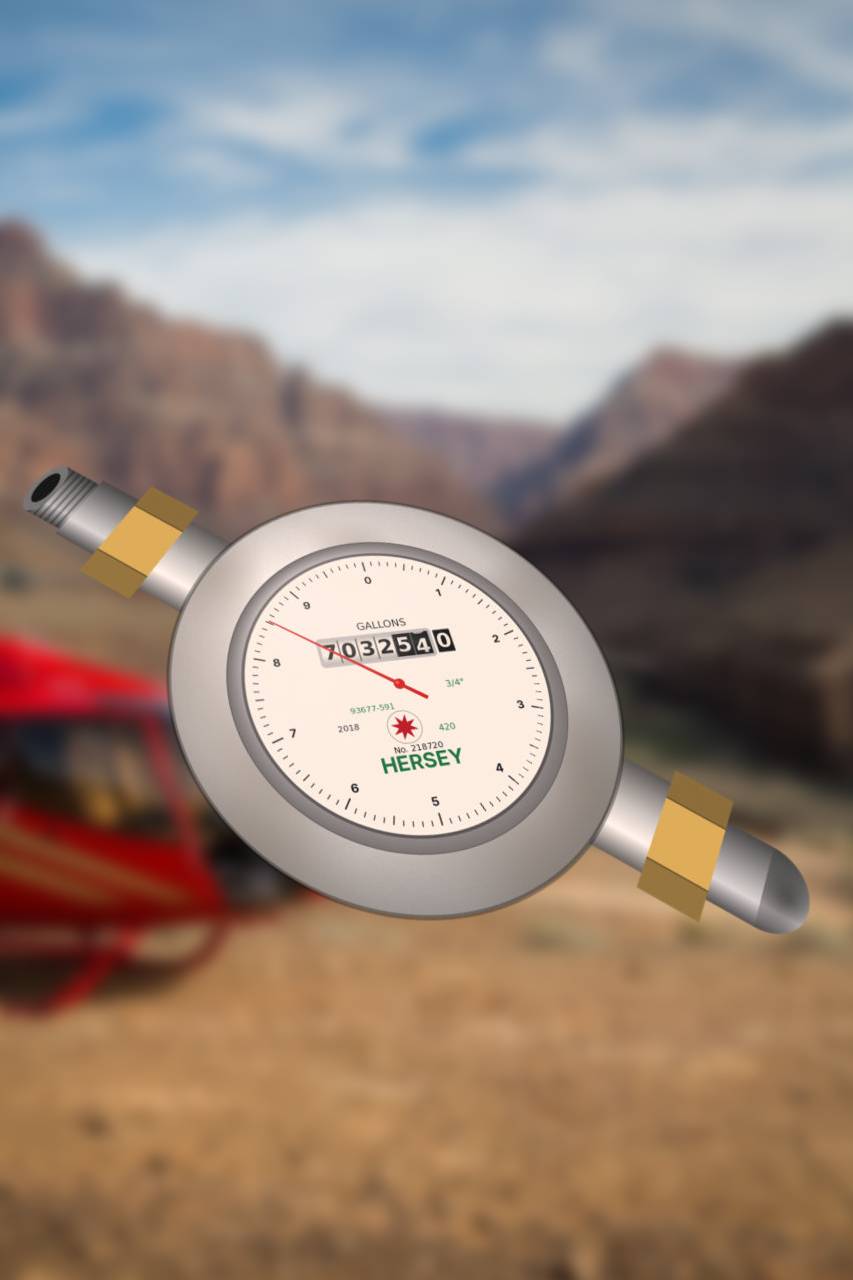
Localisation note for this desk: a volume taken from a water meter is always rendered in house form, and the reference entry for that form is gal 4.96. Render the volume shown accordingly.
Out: gal 7032538.5
